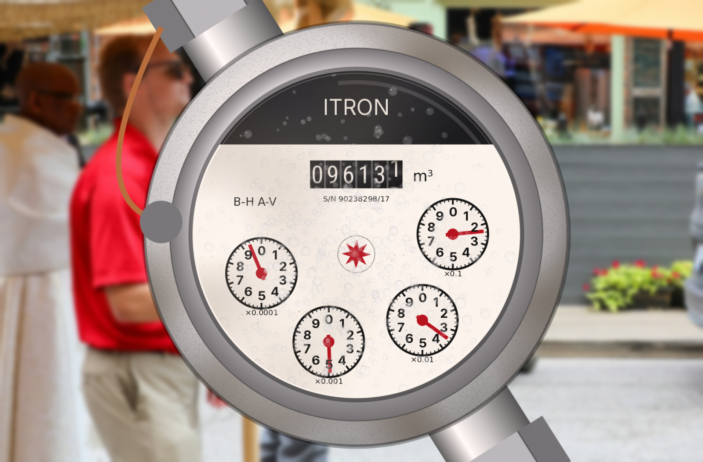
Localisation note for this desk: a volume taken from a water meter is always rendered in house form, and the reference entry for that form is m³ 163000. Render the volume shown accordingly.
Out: m³ 96131.2349
